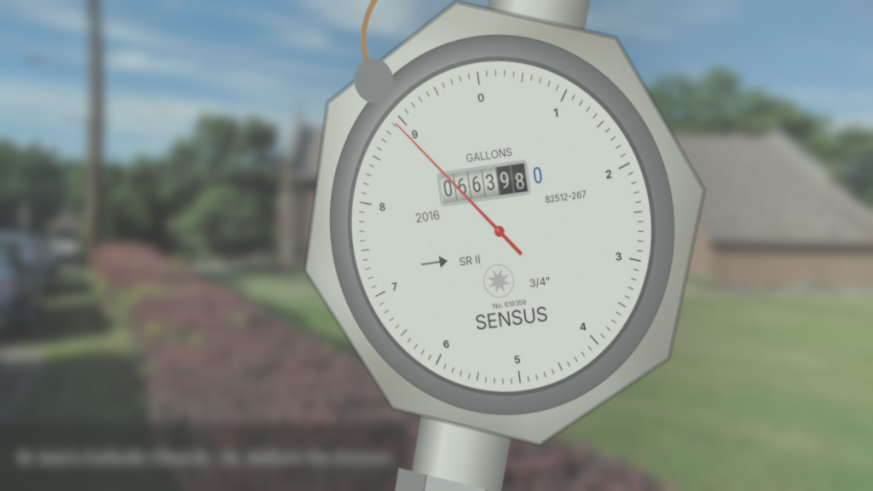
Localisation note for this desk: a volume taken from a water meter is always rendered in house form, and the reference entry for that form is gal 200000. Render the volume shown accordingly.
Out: gal 663978.9
